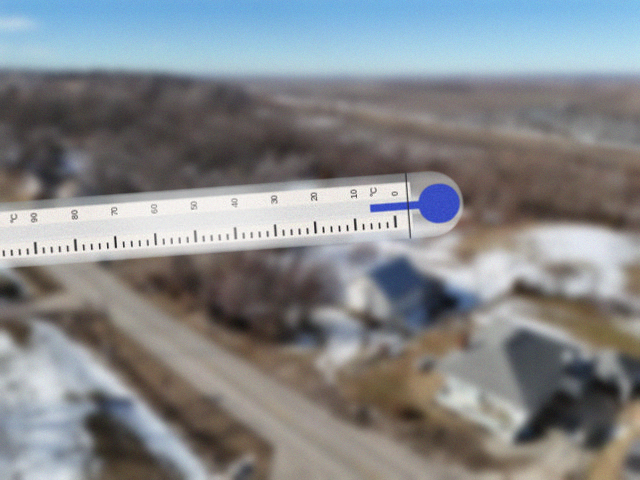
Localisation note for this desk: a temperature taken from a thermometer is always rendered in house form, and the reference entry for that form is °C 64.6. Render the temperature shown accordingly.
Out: °C 6
